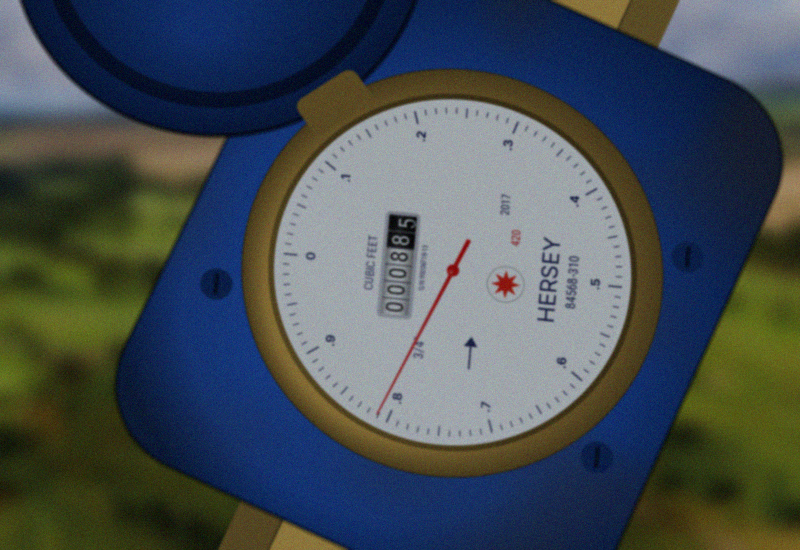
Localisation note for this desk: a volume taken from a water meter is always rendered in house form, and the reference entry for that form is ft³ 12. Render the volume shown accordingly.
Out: ft³ 884.81
